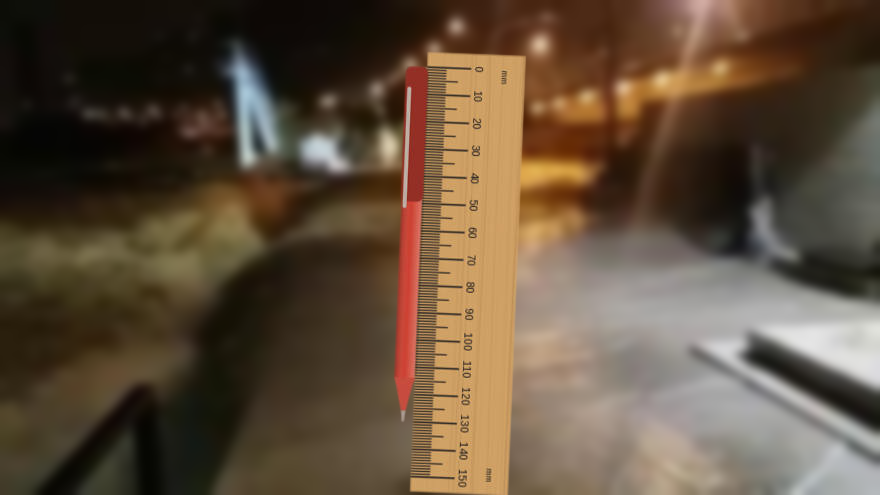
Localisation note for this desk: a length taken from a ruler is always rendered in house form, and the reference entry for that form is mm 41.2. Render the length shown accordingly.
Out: mm 130
